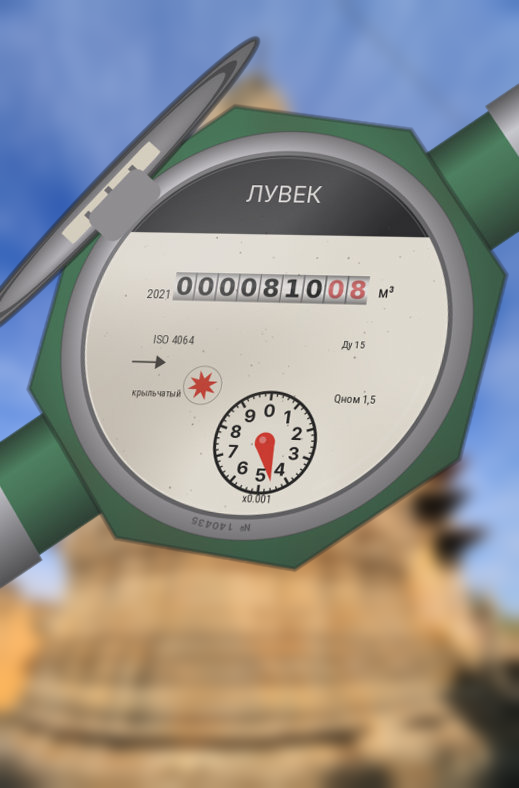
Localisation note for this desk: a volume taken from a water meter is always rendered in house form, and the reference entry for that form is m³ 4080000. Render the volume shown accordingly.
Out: m³ 810.084
